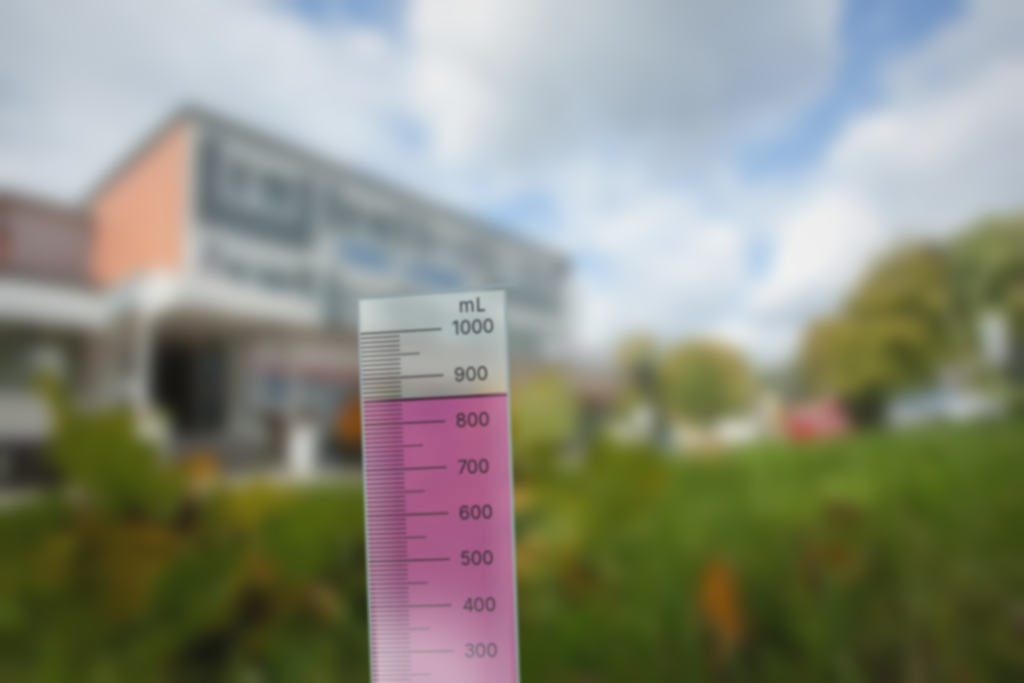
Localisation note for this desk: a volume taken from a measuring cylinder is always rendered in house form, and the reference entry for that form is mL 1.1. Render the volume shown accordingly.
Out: mL 850
